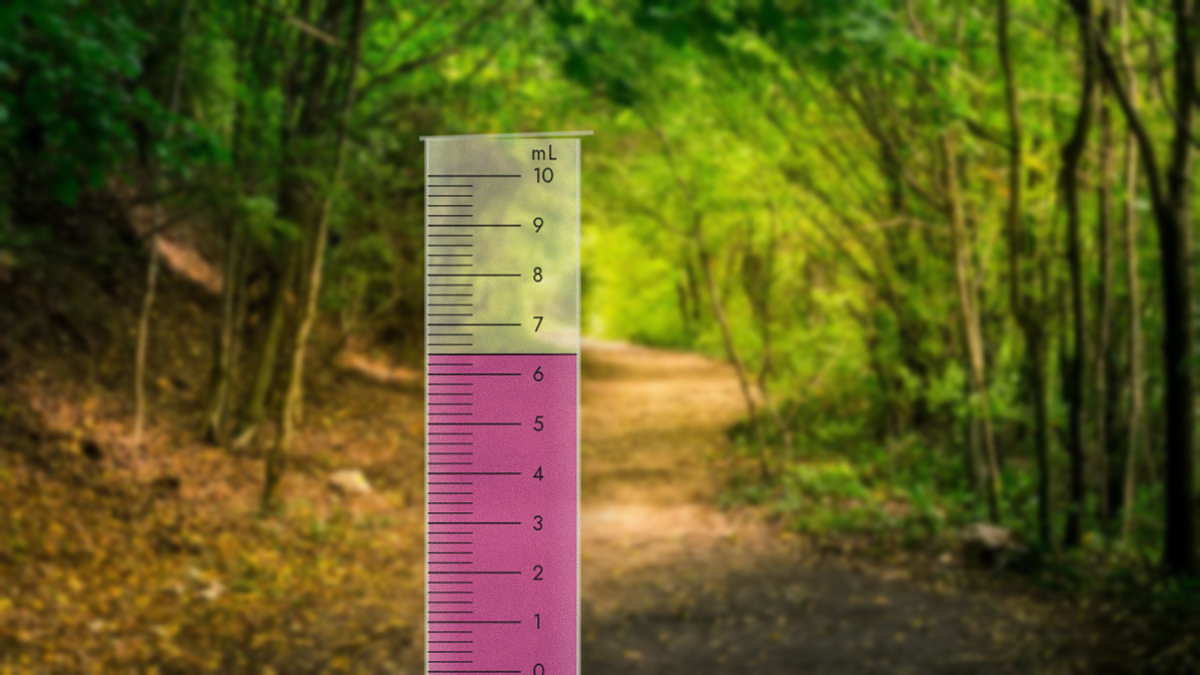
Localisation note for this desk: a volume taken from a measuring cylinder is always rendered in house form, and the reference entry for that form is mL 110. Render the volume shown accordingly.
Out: mL 6.4
